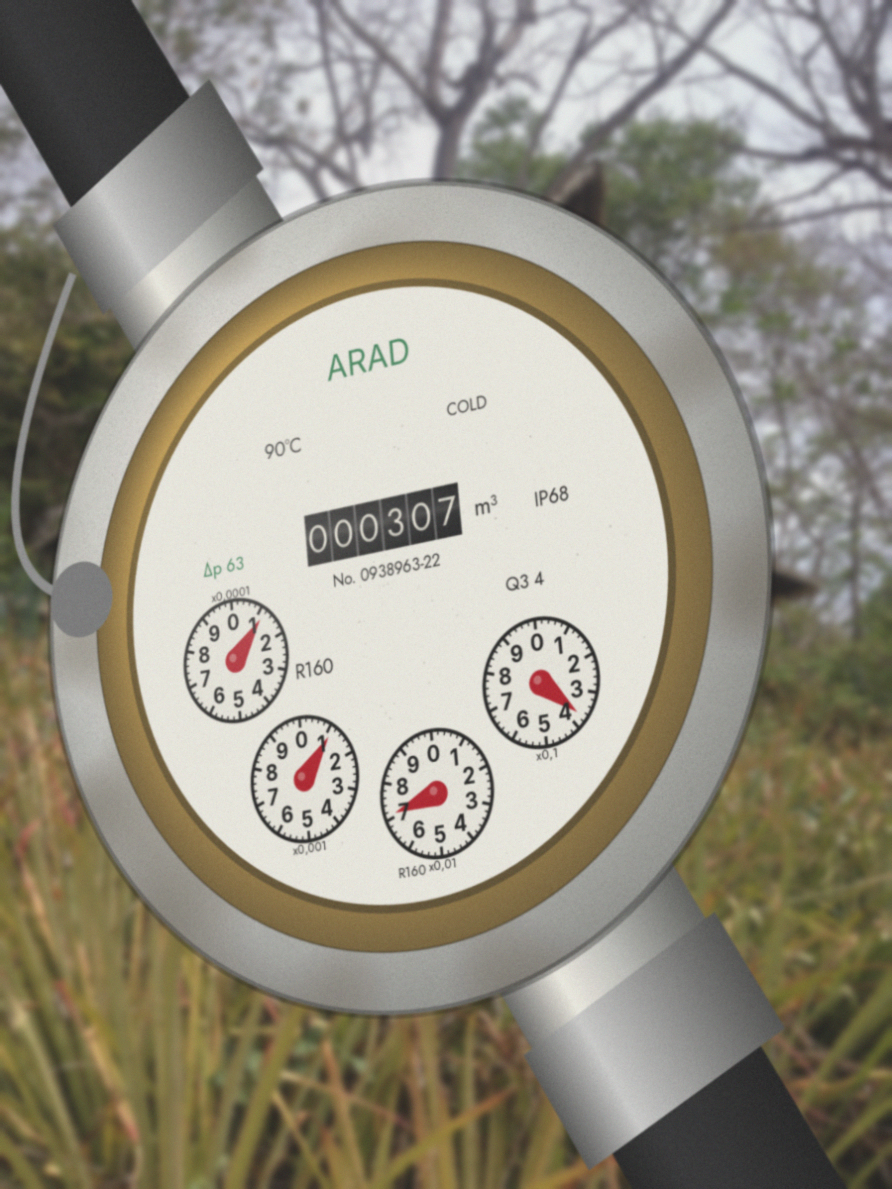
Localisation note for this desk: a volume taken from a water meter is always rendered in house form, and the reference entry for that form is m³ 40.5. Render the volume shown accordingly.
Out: m³ 307.3711
